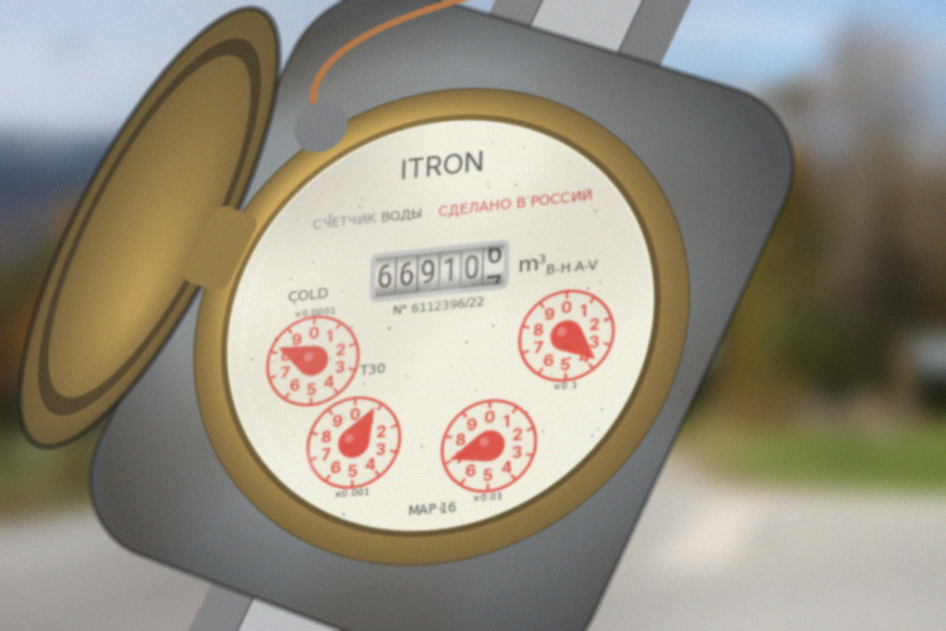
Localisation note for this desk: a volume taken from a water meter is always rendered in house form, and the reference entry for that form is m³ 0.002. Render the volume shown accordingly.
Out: m³ 669106.3708
